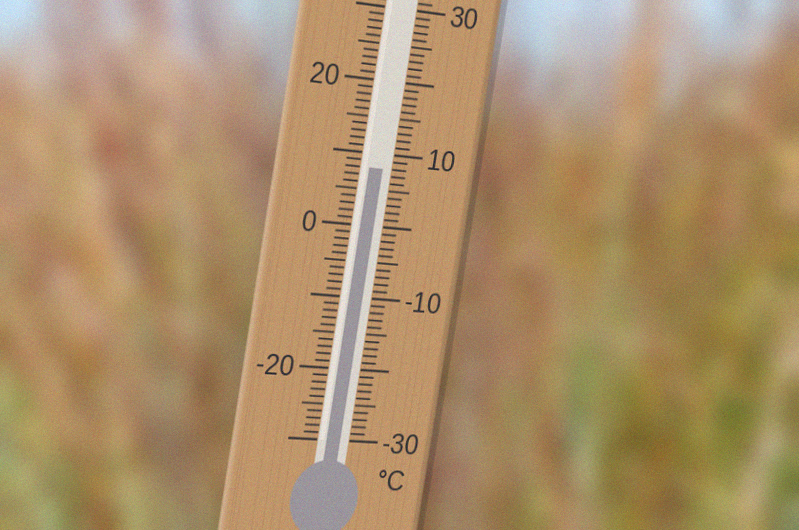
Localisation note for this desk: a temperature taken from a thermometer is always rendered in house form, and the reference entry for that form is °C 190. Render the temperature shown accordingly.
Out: °C 8
